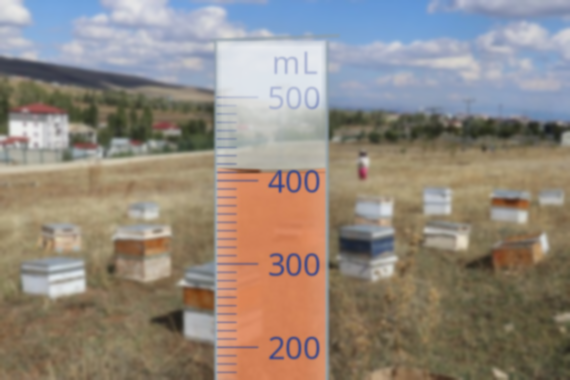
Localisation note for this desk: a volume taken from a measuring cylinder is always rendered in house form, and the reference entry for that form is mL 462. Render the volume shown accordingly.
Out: mL 410
